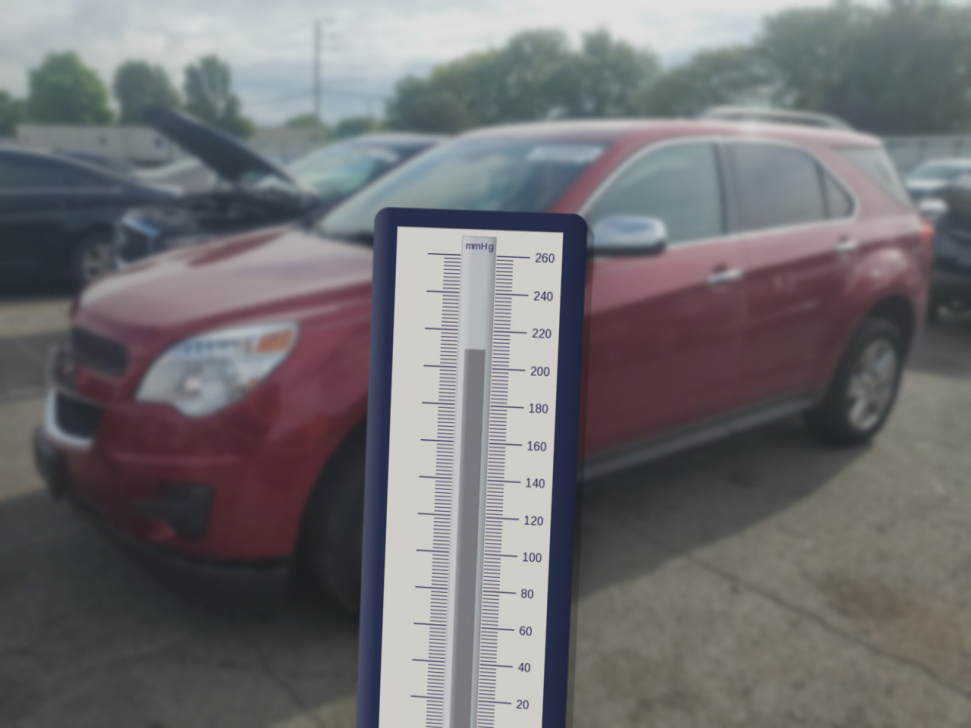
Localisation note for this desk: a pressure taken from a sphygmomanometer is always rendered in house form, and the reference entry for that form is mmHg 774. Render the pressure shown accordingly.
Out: mmHg 210
